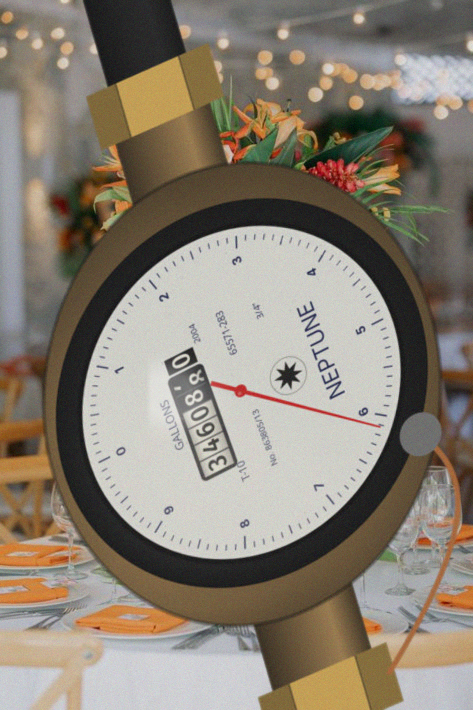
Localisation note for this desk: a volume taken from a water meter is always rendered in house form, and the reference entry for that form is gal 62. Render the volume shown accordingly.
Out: gal 3460876.1
